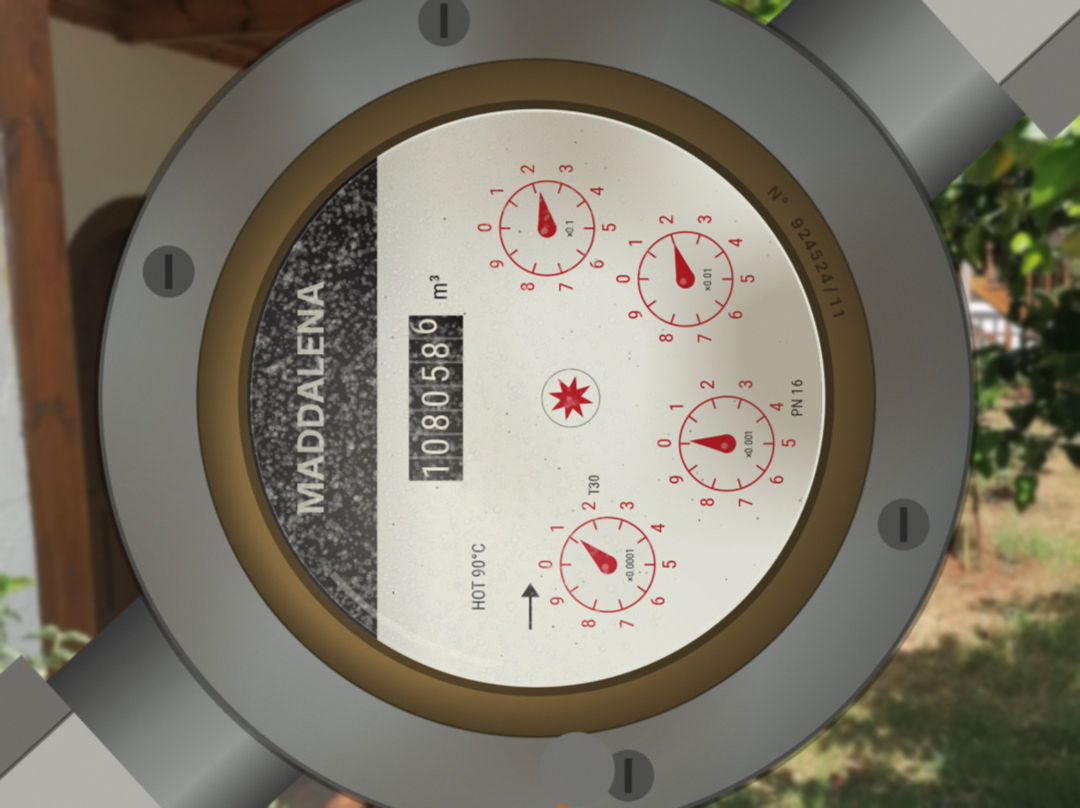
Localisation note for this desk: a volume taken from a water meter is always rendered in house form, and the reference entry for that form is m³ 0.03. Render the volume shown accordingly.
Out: m³ 1080586.2201
